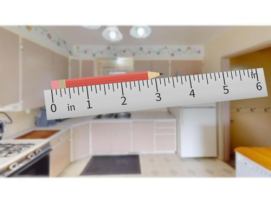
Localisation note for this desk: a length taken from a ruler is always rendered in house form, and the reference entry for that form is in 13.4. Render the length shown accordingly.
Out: in 3.25
